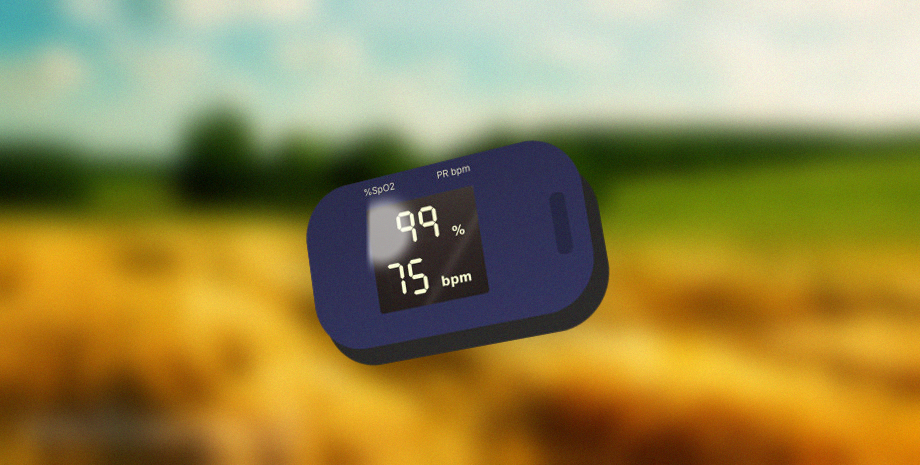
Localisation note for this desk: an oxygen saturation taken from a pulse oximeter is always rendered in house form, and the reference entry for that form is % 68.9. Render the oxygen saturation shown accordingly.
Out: % 99
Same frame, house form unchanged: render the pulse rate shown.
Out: bpm 75
